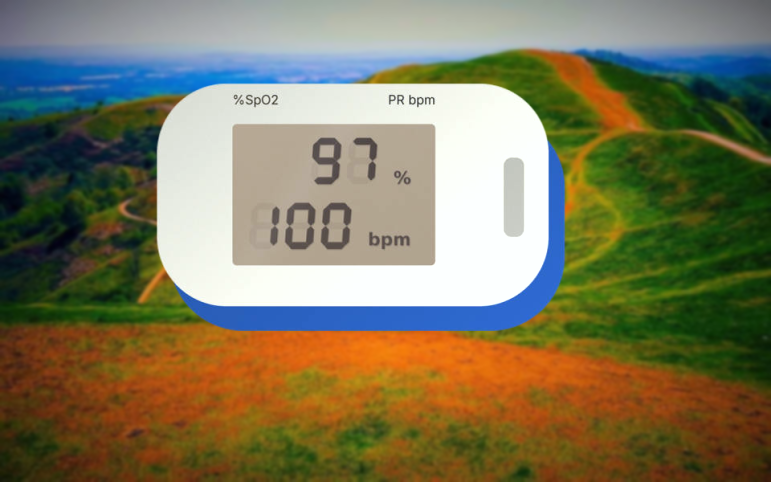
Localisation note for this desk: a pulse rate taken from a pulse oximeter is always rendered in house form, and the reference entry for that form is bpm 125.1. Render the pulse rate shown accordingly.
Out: bpm 100
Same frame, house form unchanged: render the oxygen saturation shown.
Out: % 97
